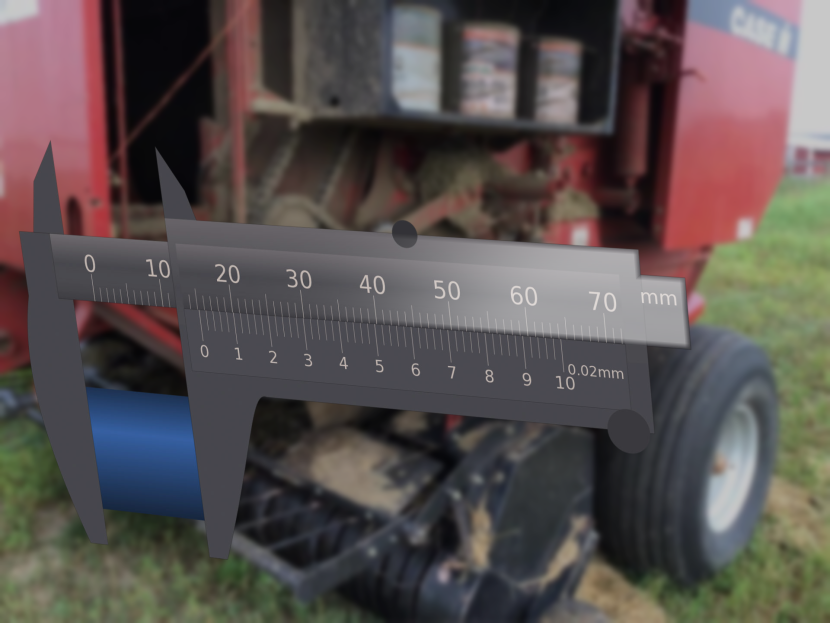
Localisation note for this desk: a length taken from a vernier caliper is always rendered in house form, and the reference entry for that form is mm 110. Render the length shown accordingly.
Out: mm 15.2
